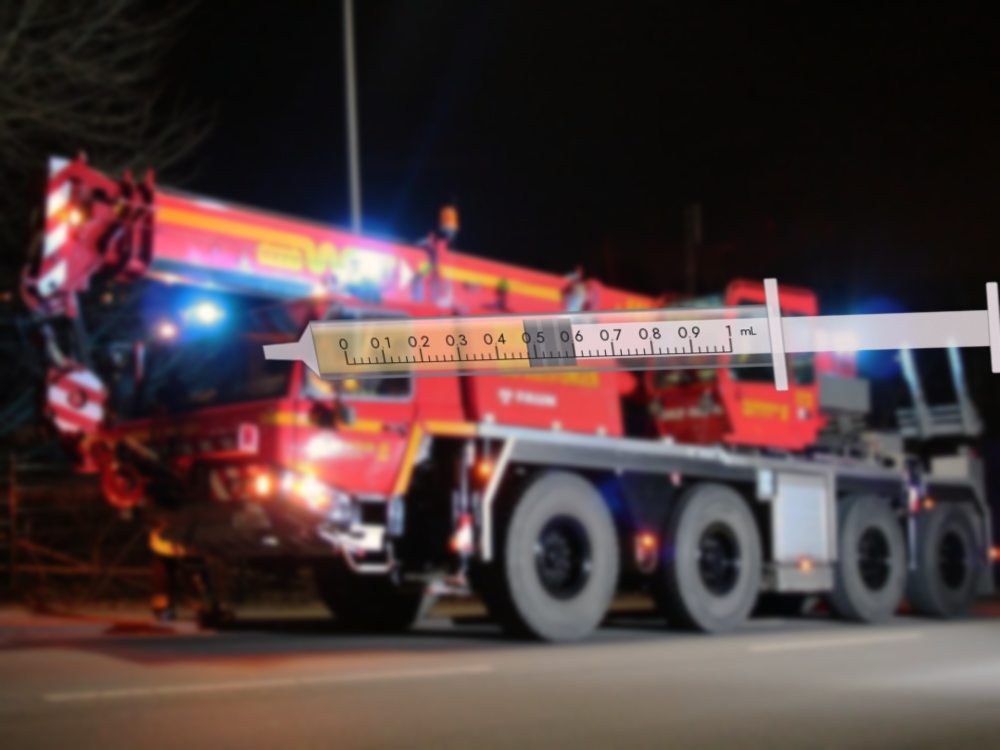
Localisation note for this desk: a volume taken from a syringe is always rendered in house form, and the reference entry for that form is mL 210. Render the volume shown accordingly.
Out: mL 0.48
